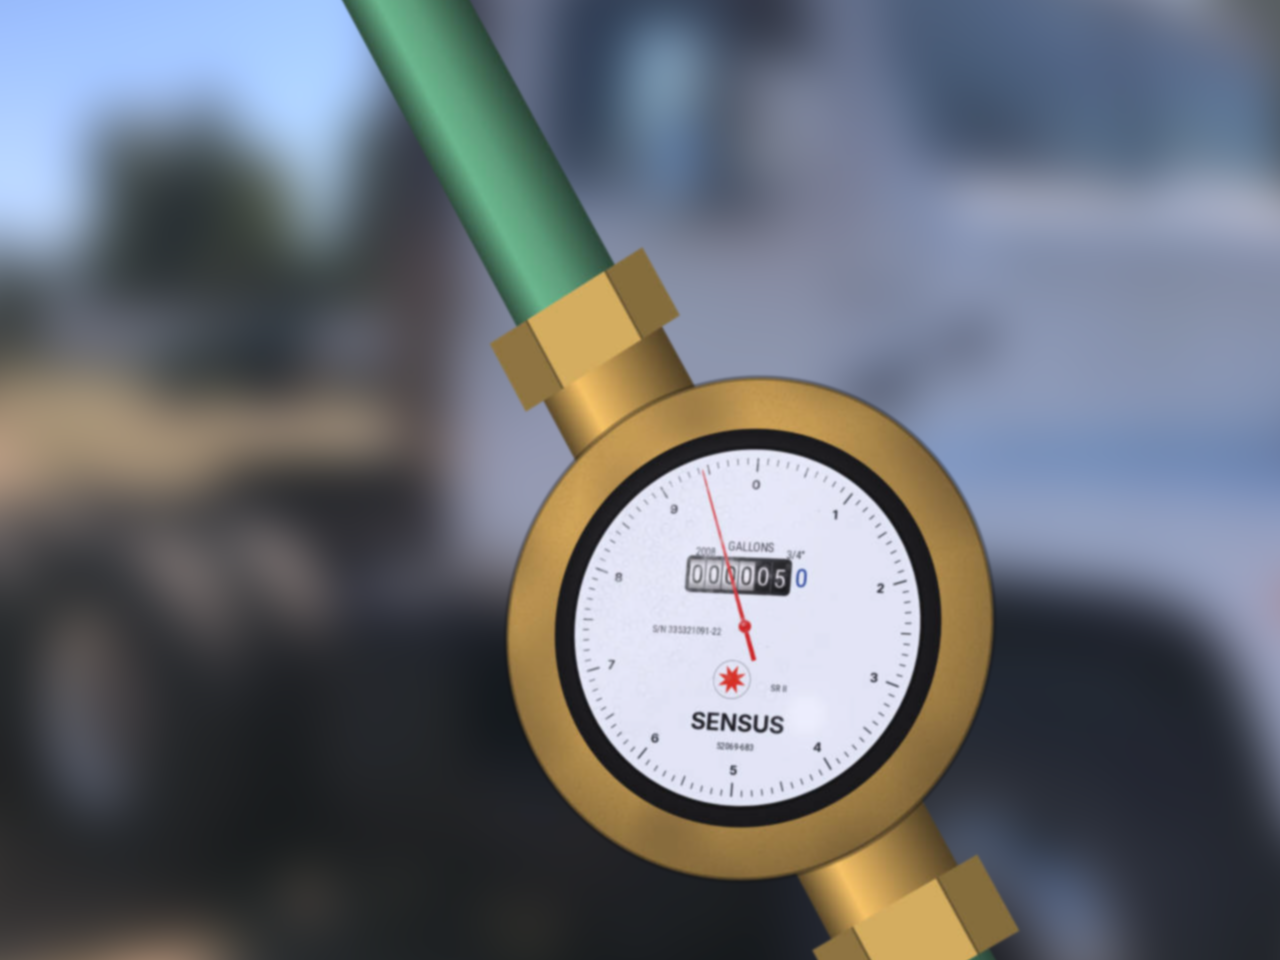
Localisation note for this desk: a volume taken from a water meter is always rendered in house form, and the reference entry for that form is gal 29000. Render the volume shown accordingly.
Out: gal 49.4
